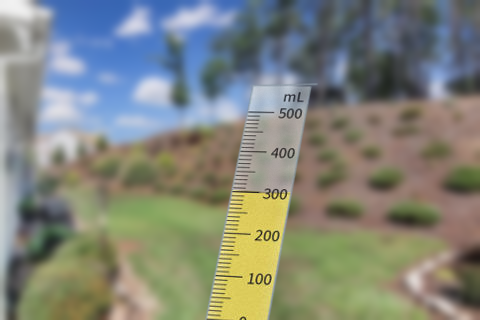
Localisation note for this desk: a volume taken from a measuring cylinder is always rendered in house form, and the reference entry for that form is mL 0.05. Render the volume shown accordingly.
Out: mL 300
